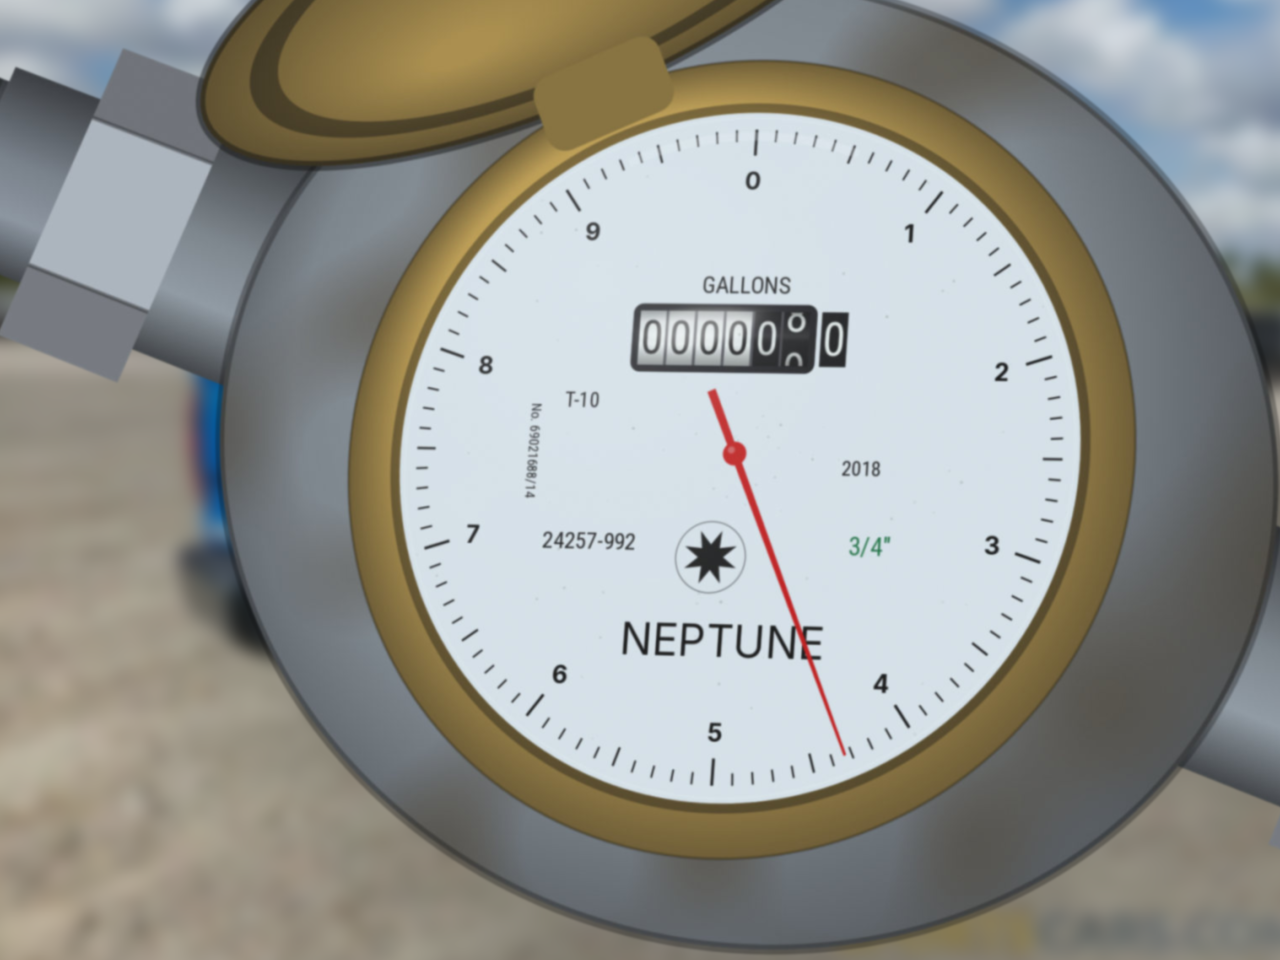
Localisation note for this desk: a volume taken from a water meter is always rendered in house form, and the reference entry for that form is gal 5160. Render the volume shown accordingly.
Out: gal 84.3
